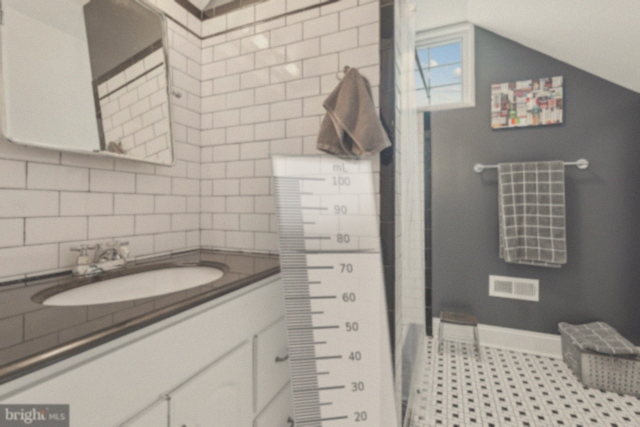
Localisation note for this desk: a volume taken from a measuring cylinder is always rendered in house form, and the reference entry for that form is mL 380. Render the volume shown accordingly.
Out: mL 75
